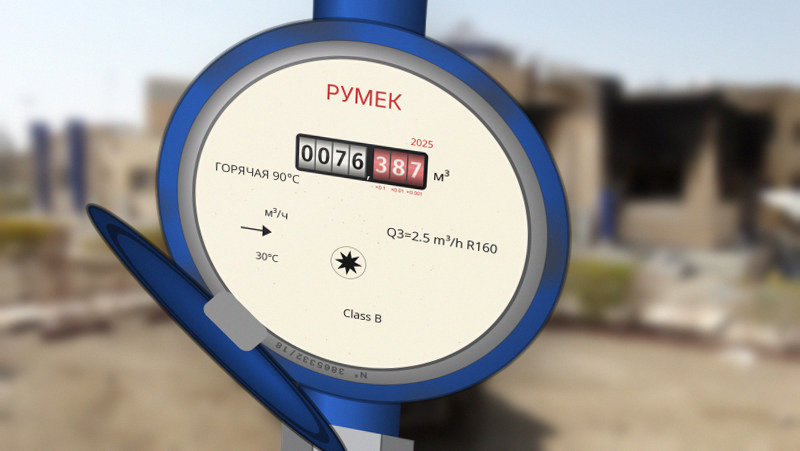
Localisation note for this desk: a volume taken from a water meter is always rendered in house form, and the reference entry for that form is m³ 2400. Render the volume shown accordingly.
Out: m³ 76.387
